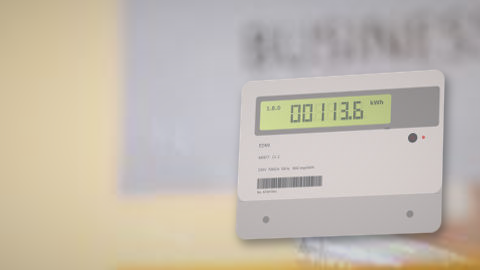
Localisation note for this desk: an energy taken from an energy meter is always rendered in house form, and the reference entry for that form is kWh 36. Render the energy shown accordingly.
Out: kWh 113.6
